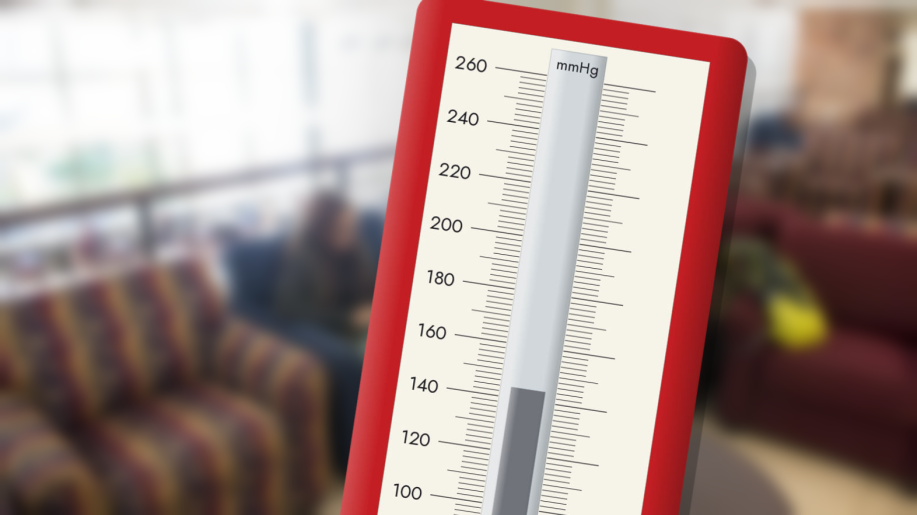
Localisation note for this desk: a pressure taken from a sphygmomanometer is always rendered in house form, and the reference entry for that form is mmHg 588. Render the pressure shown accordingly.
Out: mmHg 144
